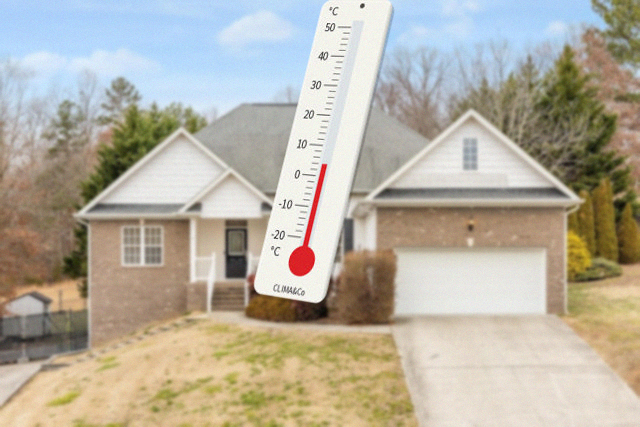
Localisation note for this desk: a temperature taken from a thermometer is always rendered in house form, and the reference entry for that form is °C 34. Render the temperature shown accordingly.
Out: °C 4
